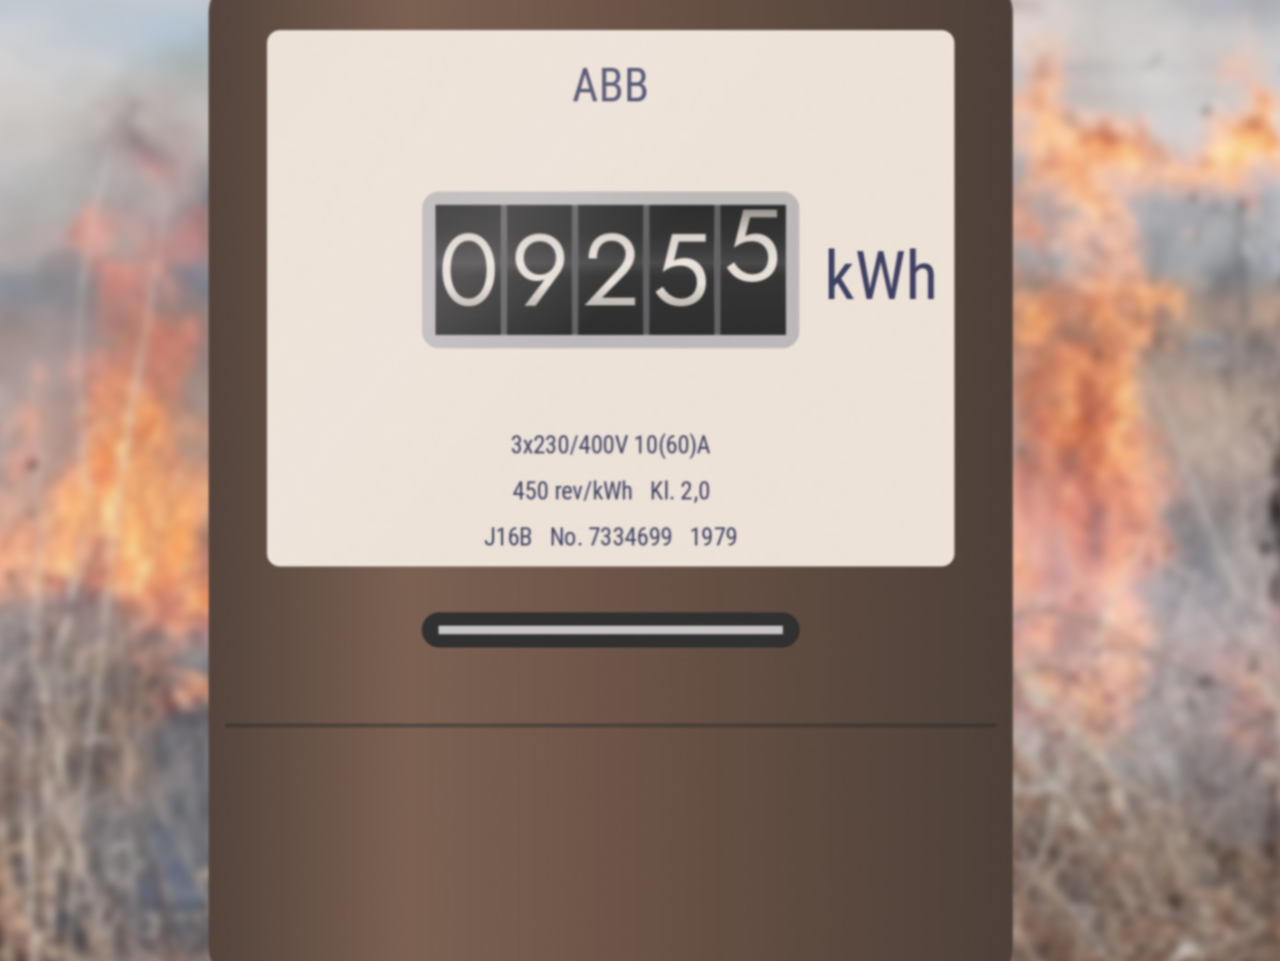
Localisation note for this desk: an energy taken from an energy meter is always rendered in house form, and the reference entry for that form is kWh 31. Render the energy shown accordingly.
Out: kWh 9255
